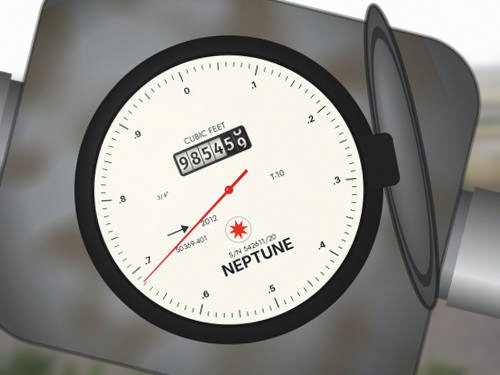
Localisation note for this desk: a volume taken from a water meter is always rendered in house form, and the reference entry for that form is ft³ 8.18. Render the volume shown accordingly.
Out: ft³ 985458.68
